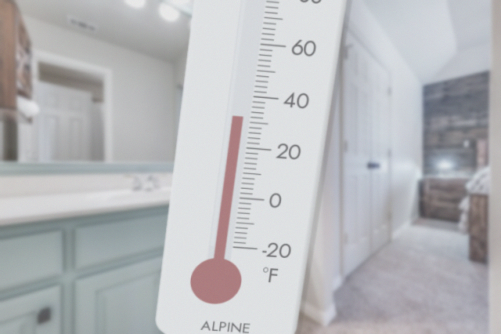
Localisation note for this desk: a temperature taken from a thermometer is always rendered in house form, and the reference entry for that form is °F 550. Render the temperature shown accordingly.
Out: °F 32
